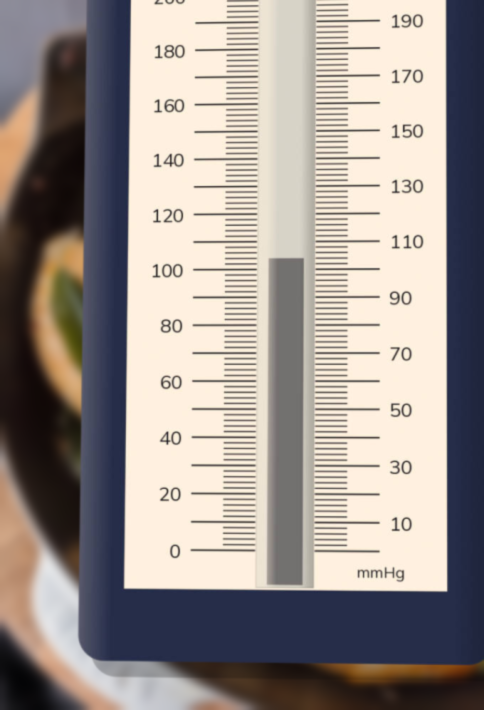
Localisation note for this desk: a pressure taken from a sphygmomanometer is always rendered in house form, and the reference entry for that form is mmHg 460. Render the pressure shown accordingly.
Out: mmHg 104
